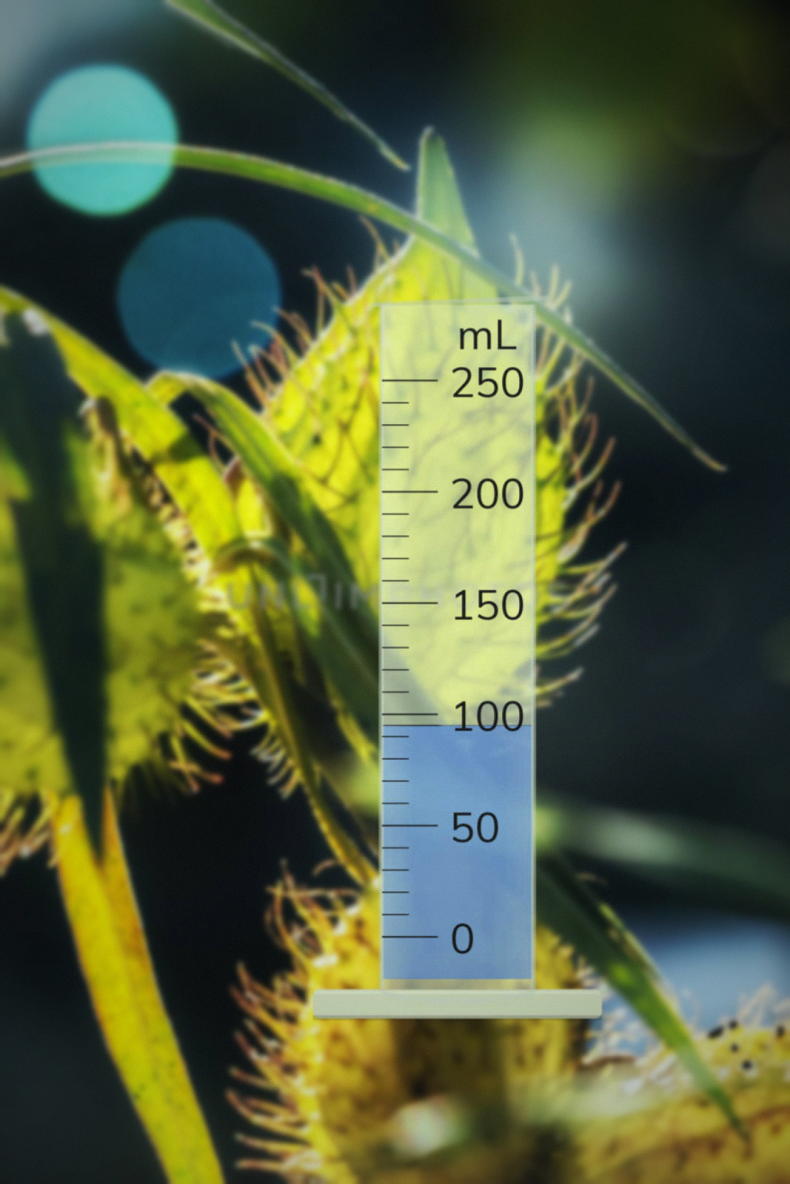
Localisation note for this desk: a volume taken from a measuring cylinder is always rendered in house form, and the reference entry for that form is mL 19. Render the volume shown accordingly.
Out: mL 95
